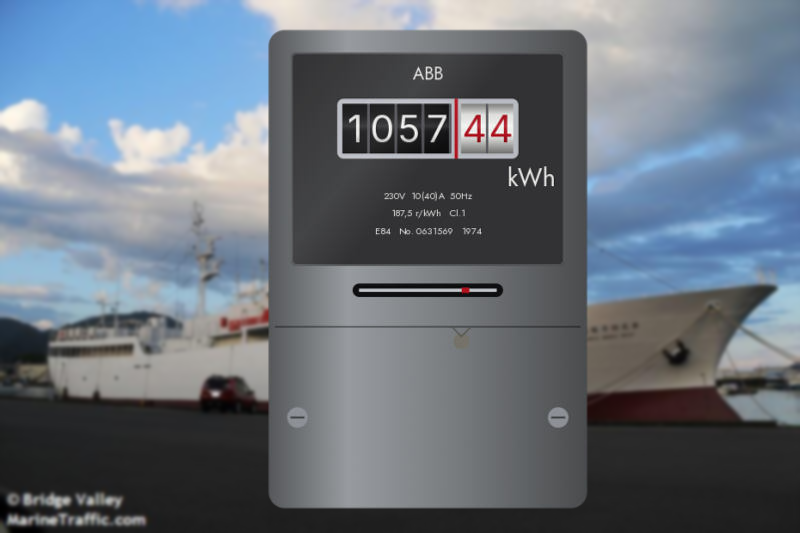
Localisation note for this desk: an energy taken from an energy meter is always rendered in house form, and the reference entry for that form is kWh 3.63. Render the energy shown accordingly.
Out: kWh 1057.44
